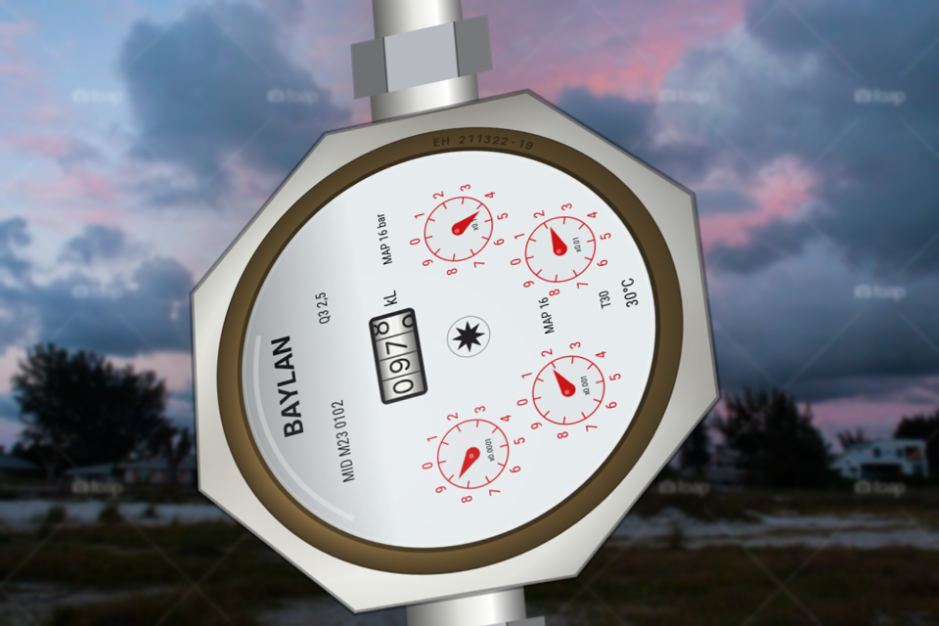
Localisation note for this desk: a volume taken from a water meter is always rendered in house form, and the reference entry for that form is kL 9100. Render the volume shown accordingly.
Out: kL 978.4218
